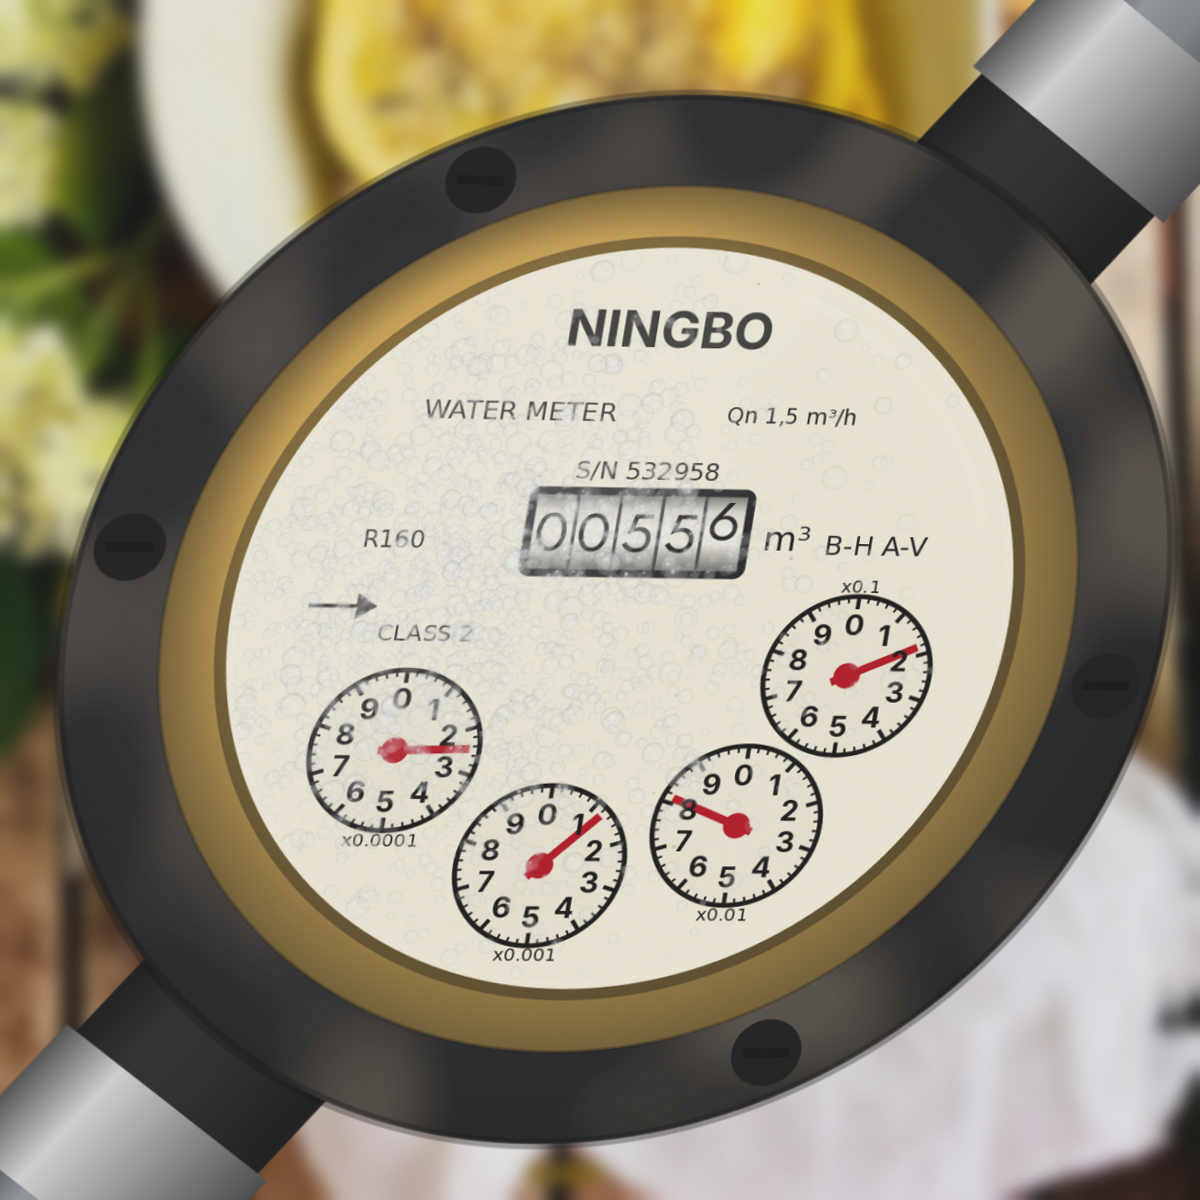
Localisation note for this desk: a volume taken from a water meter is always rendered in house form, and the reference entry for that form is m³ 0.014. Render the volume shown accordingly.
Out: m³ 556.1812
